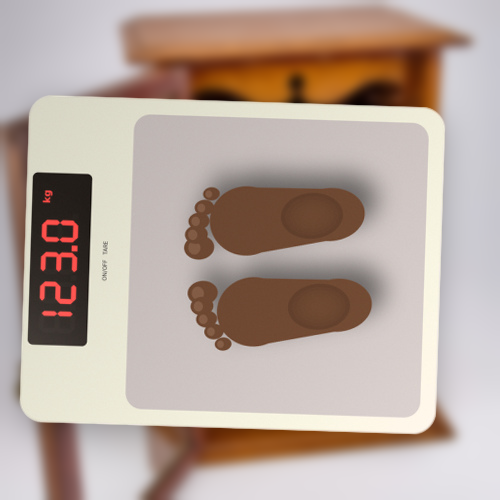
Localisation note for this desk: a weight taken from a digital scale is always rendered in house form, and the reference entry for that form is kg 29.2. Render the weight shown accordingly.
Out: kg 123.0
